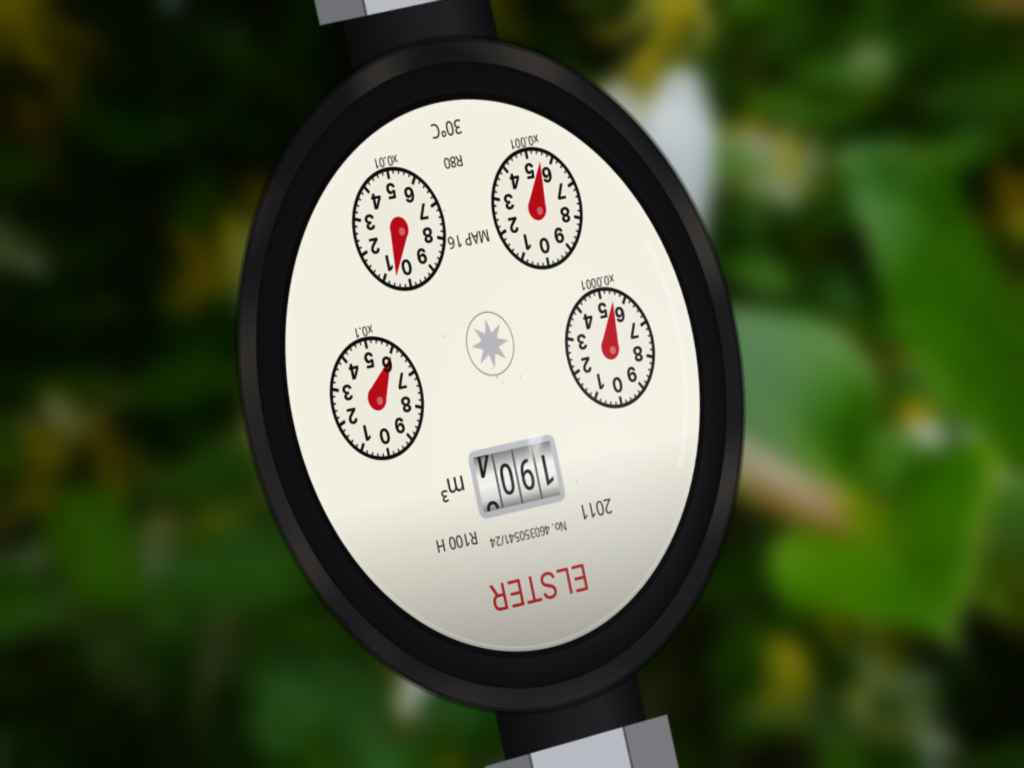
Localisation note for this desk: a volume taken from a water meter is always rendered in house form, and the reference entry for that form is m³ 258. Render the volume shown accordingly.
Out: m³ 1903.6055
